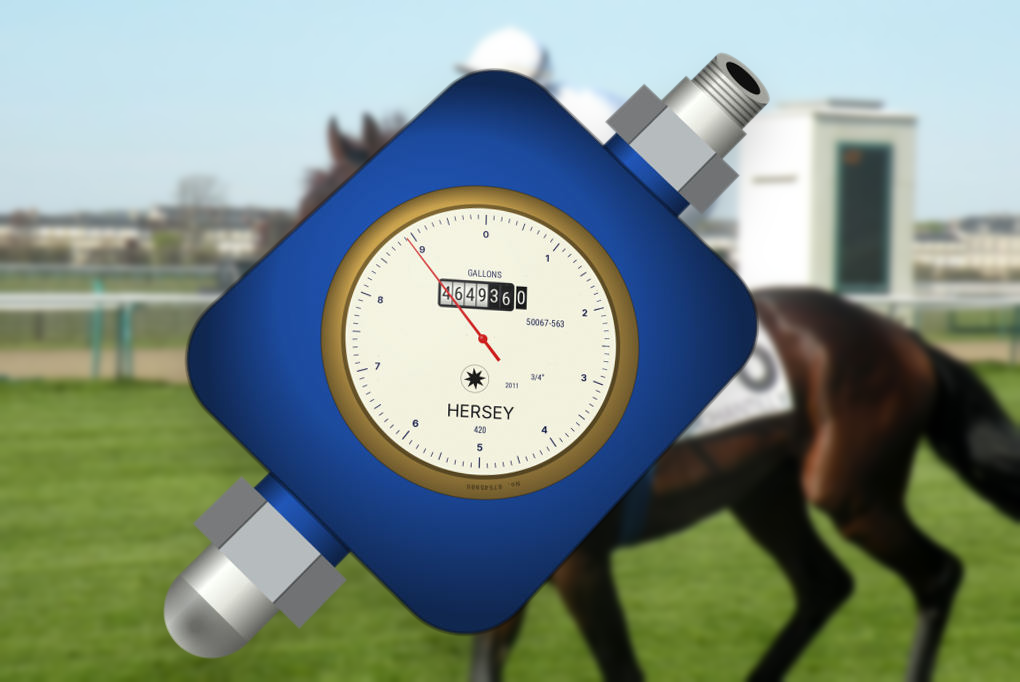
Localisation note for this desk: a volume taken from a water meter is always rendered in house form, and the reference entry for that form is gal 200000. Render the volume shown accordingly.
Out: gal 4649358.9
